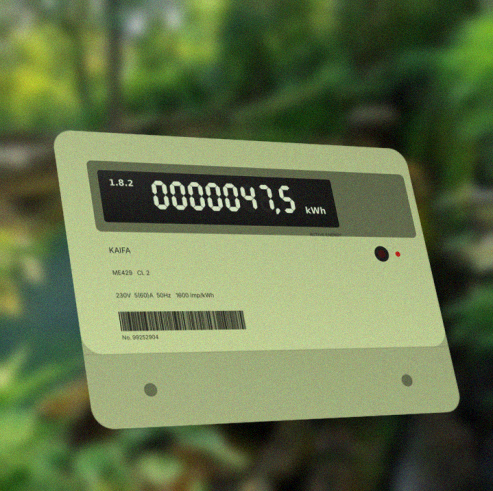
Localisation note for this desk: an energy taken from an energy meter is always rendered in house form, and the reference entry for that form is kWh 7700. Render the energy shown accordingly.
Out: kWh 47.5
